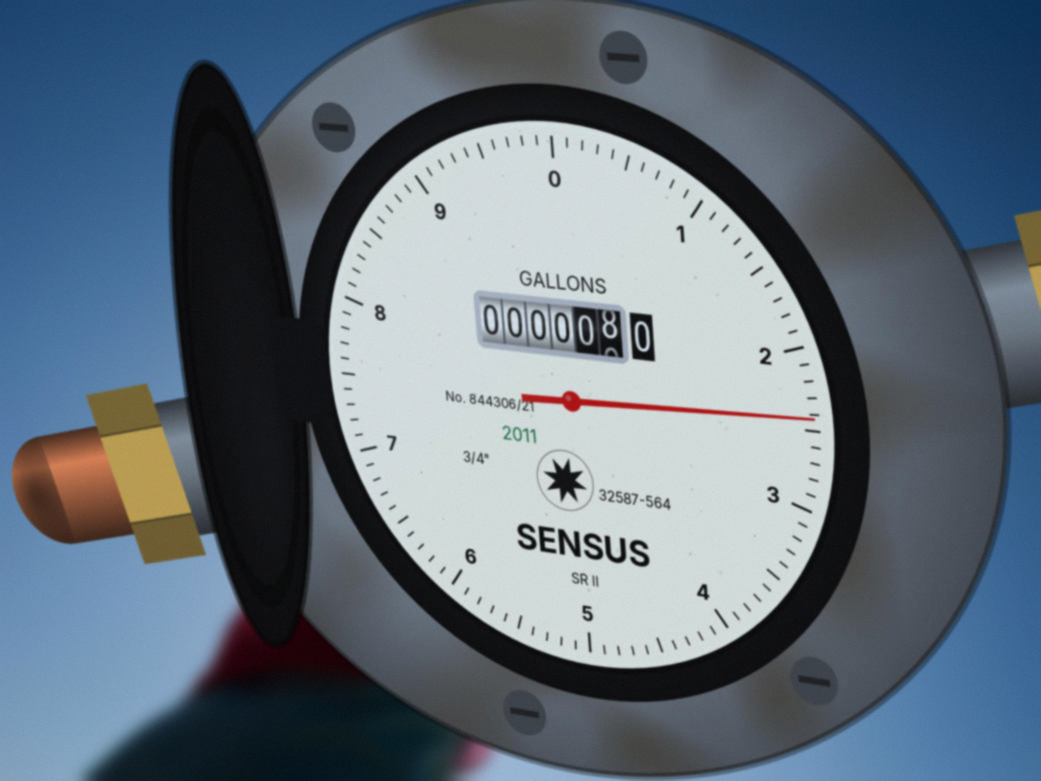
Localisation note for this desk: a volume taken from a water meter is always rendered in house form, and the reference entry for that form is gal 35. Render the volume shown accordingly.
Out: gal 82.4
